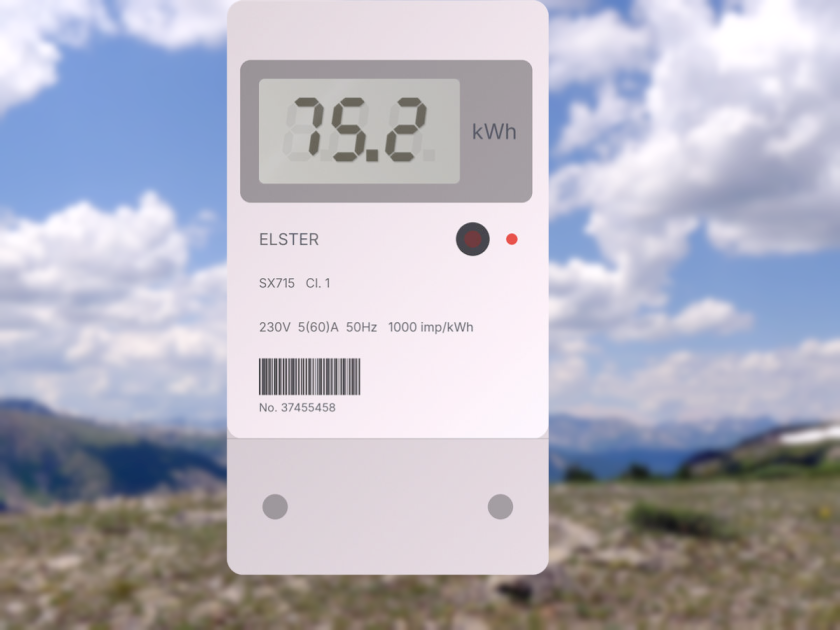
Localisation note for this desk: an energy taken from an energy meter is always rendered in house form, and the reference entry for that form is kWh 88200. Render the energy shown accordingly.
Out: kWh 75.2
